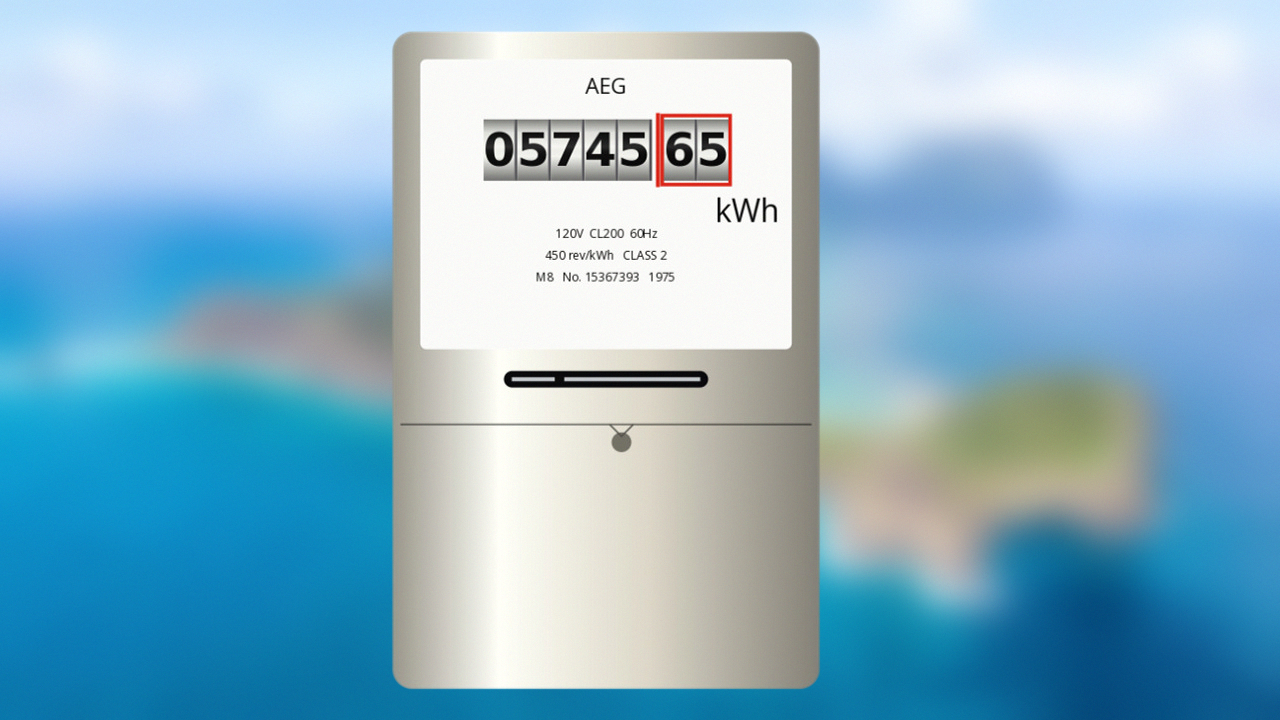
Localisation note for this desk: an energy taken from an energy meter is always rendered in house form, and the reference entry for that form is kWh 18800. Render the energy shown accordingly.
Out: kWh 5745.65
